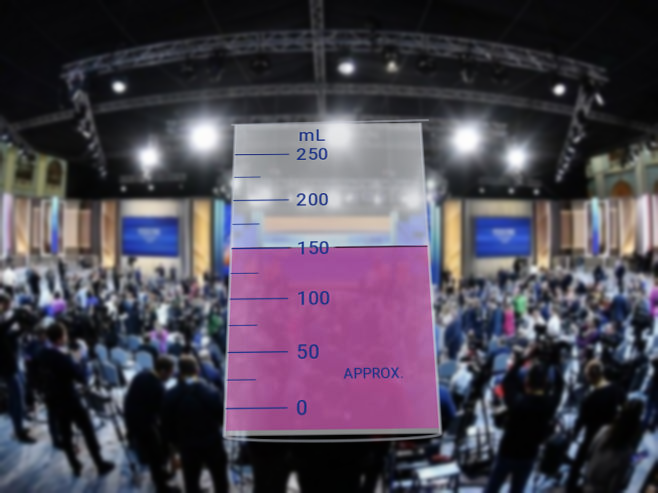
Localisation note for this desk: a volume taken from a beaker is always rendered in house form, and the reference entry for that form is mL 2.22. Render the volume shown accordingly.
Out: mL 150
